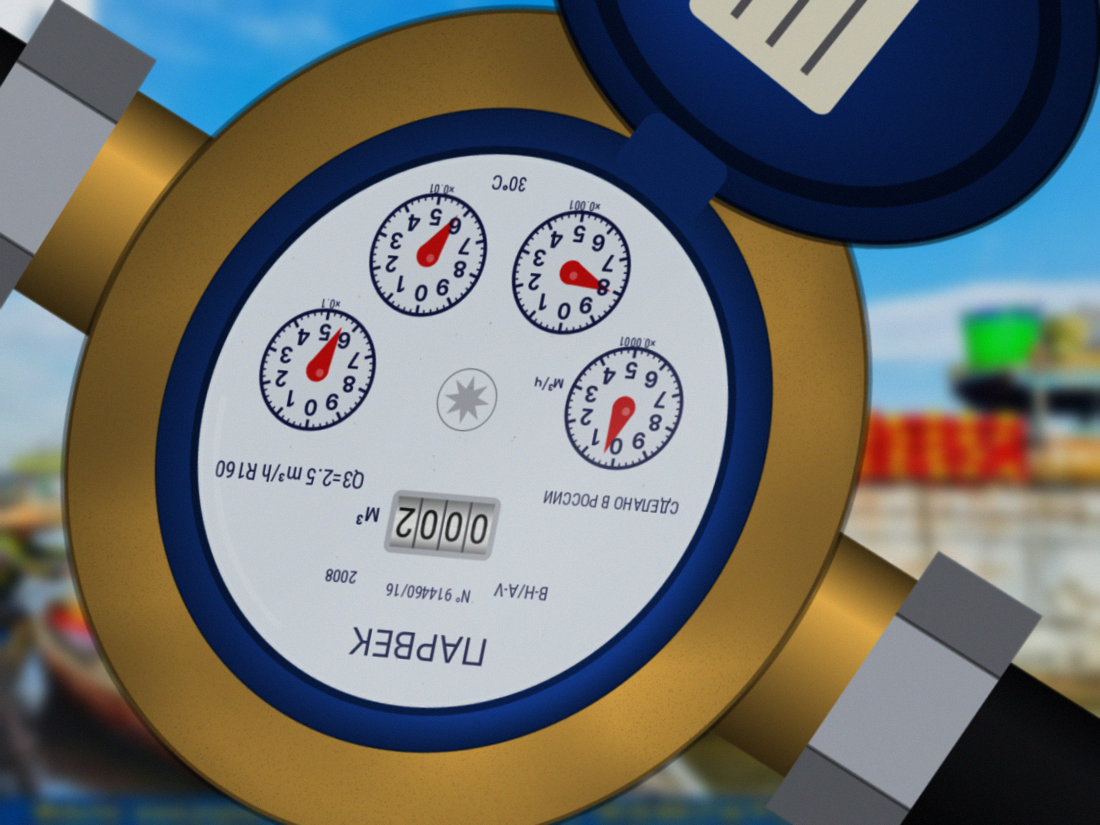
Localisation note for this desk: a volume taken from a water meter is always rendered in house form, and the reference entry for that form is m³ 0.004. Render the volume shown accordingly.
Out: m³ 2.5580
